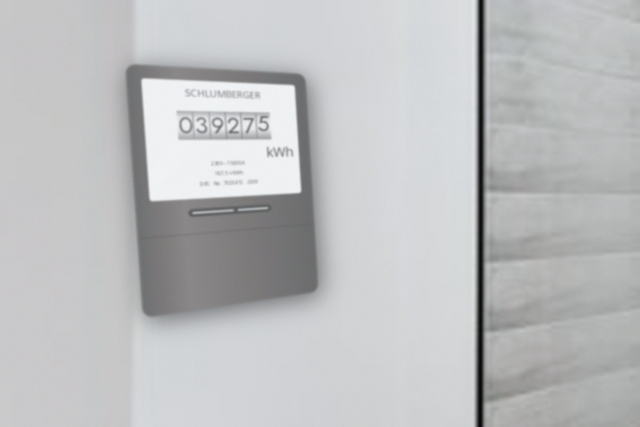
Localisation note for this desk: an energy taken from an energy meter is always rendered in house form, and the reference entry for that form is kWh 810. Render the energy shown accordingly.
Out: kWh 39275
